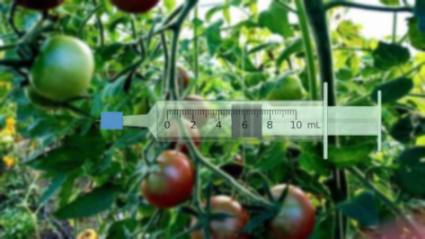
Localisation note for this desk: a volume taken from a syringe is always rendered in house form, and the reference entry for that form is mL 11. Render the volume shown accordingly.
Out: mL 5
